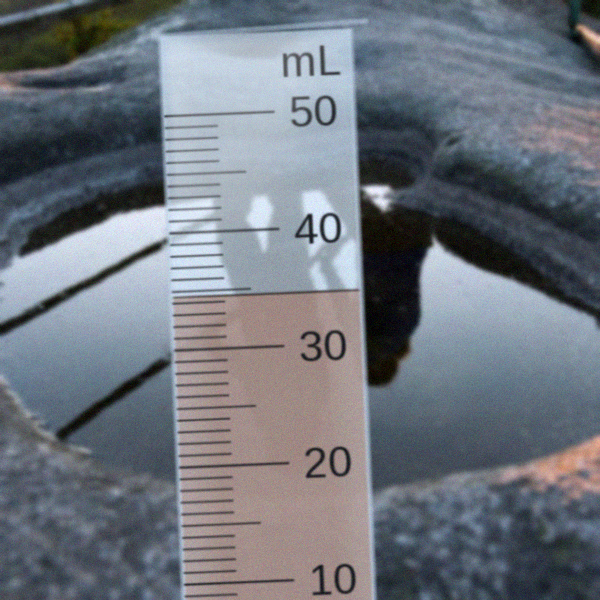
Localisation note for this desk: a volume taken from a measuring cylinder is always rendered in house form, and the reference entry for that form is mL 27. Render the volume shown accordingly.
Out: mL 34.5
